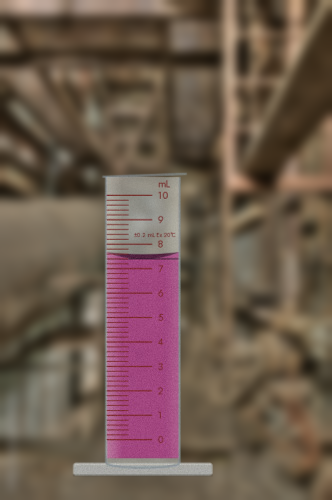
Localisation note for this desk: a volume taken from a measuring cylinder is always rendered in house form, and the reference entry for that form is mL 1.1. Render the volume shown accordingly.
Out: mL 7.4
